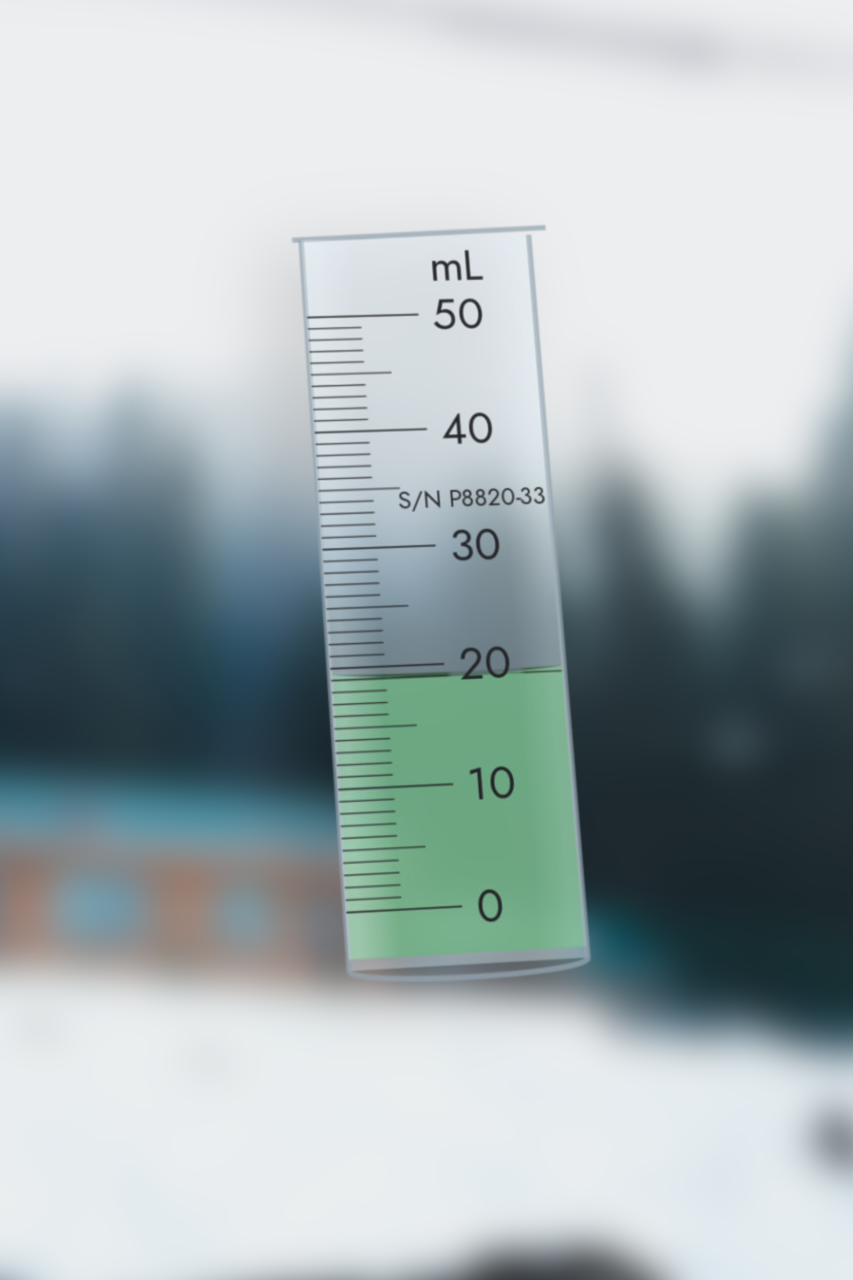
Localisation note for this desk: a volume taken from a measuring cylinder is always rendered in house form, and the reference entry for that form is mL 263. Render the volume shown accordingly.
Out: mL 19
